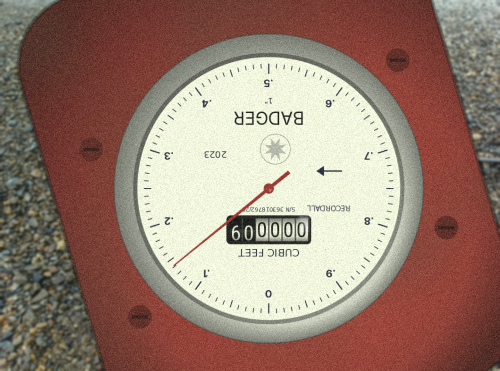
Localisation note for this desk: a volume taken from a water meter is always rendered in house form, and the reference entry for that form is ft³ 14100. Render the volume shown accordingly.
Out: ft³ 9.14
